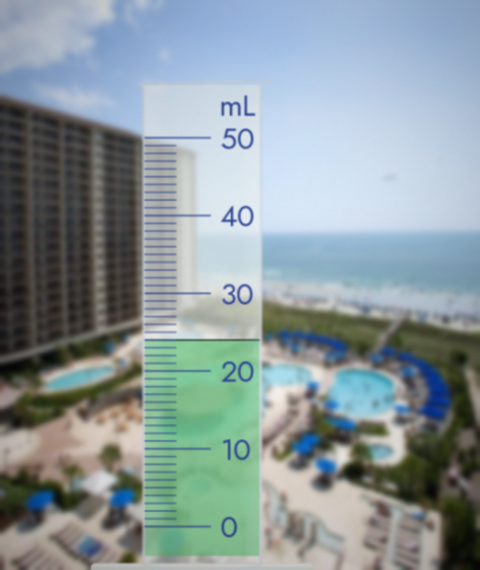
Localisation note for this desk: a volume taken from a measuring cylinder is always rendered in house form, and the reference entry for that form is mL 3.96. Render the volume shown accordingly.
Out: mL 24
